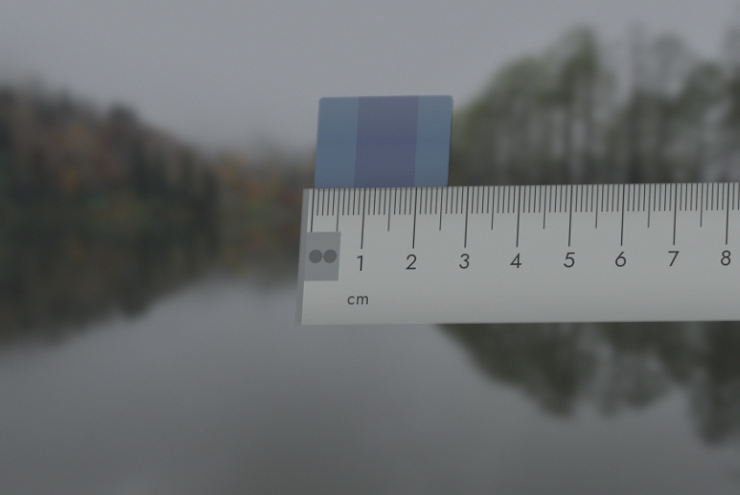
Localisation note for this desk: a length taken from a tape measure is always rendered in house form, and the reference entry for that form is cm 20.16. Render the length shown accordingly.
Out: cm 2.6
